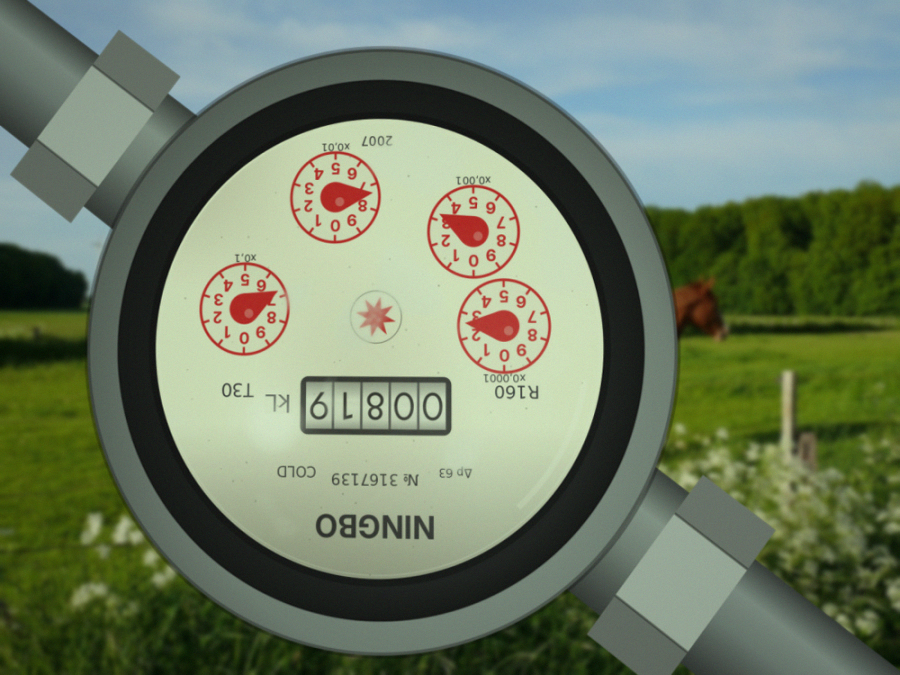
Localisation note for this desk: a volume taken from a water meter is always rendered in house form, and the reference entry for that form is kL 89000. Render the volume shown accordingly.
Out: kL 819.6732
